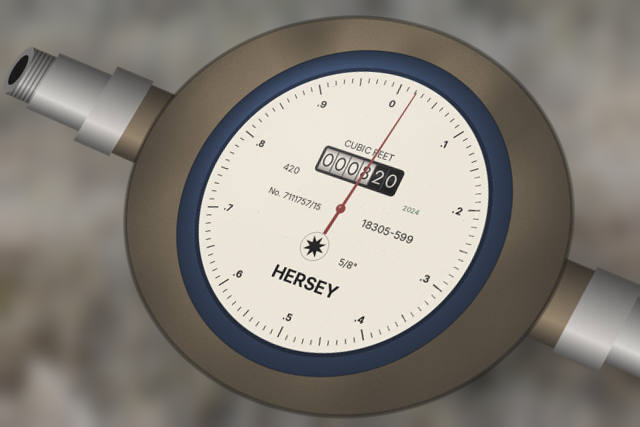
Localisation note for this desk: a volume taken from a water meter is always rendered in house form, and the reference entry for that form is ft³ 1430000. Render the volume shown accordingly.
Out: ft³ 820.02
